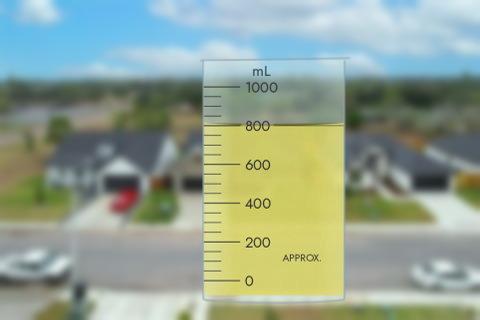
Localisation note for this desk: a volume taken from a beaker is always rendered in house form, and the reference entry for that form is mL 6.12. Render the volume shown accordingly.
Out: mL 800
